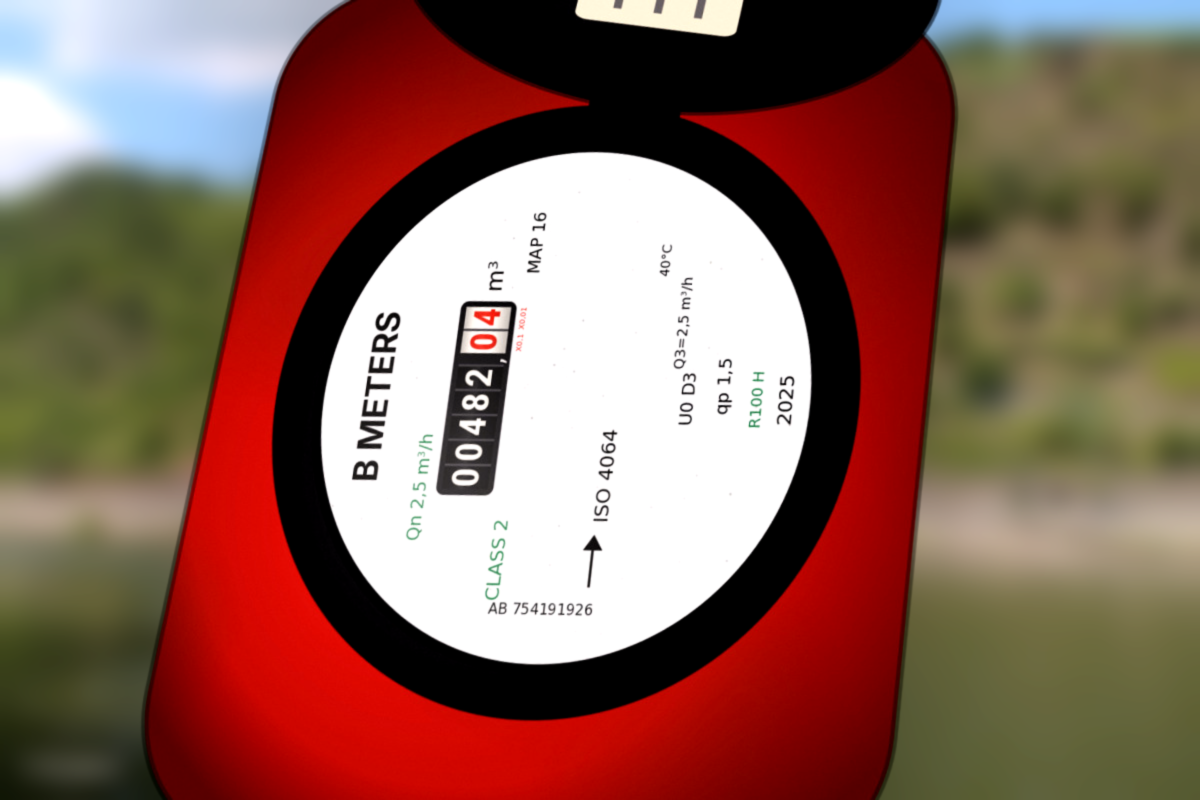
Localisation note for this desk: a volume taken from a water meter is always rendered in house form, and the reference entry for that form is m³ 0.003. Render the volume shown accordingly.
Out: m³ 482.04
